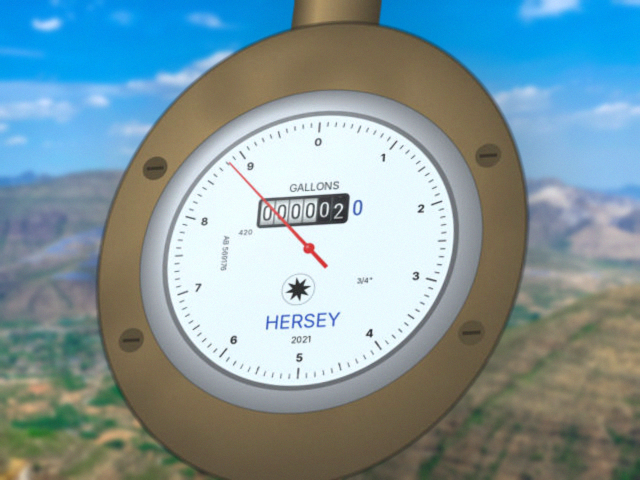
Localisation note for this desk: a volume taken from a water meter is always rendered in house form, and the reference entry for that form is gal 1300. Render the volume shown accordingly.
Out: gal 18.8
